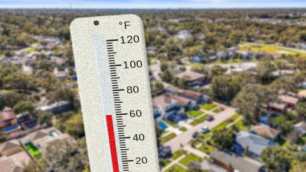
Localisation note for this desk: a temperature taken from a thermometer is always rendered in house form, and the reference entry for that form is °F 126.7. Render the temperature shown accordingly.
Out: °F 60
